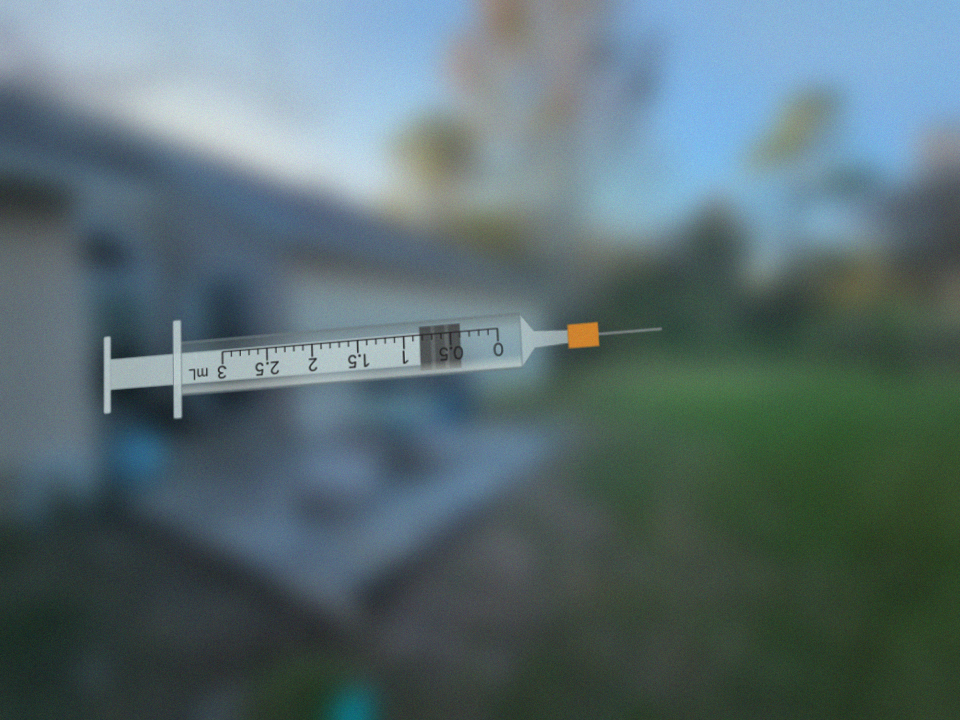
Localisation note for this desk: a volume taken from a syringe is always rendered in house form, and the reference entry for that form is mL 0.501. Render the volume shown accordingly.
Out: mL 0.4
